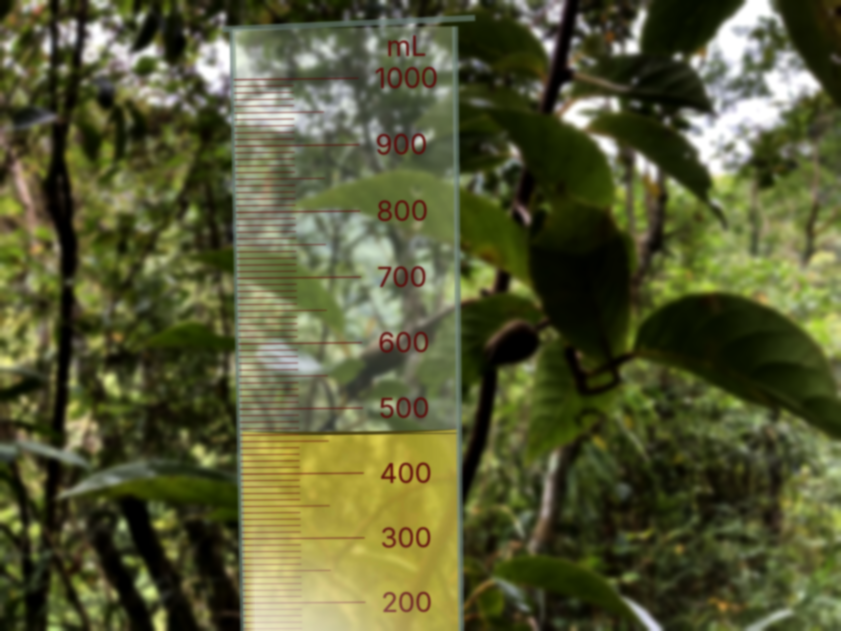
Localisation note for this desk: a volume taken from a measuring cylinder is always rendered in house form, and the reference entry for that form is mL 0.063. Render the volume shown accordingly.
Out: mL 460
